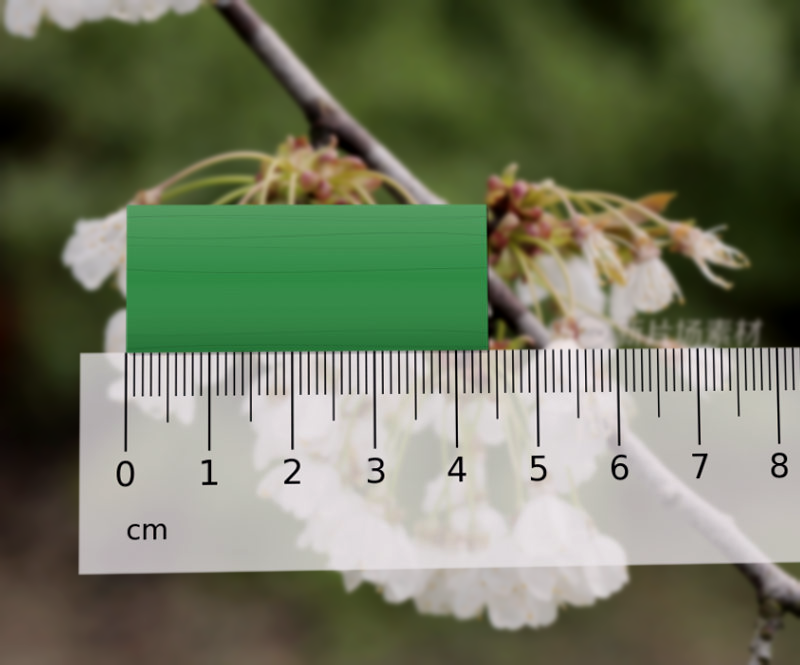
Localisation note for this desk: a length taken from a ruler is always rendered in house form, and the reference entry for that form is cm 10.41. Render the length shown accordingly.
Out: cm 4.4
